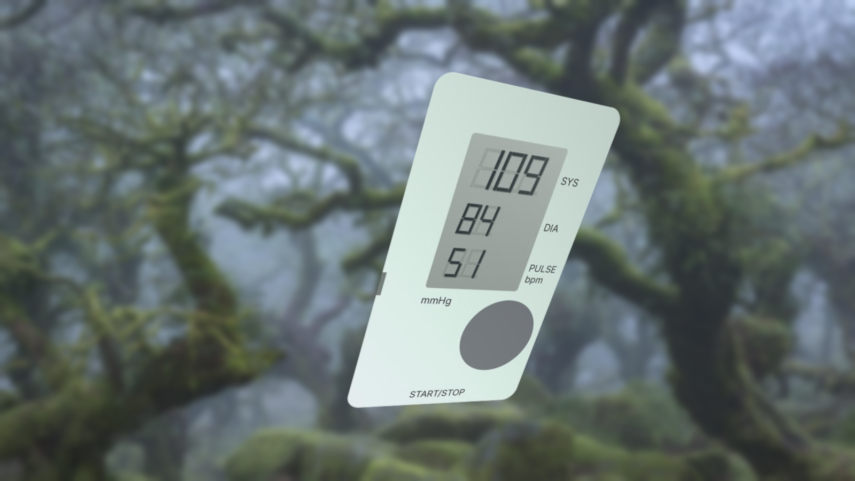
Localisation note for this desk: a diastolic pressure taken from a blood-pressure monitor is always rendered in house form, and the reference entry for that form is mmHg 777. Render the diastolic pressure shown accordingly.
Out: mmHg 84
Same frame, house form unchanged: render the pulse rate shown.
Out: bpm 51
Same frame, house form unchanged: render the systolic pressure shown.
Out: mmHg 109
